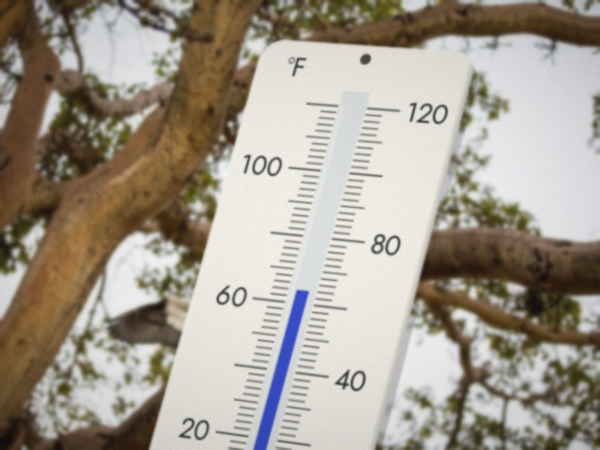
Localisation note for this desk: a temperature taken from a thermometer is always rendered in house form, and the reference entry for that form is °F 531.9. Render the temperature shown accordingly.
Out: °F 64
